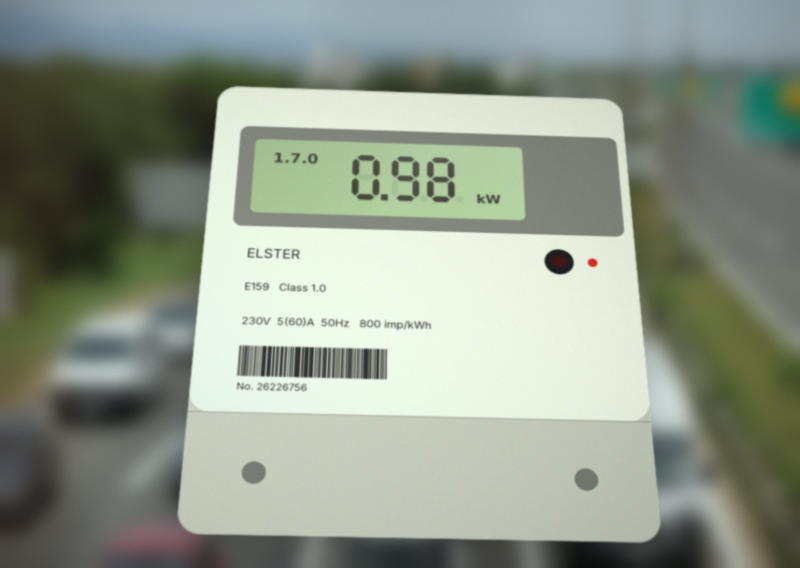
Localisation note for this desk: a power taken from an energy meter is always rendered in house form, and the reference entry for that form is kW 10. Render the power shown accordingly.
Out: kW 0.98
